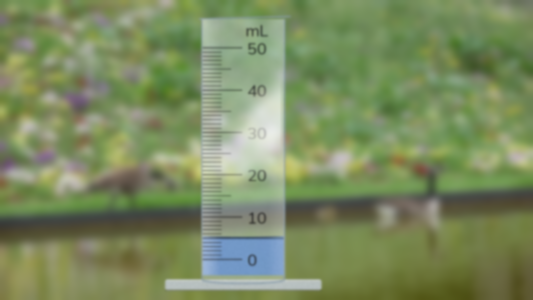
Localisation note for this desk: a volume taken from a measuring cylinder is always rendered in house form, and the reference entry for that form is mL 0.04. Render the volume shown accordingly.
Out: mL 5
